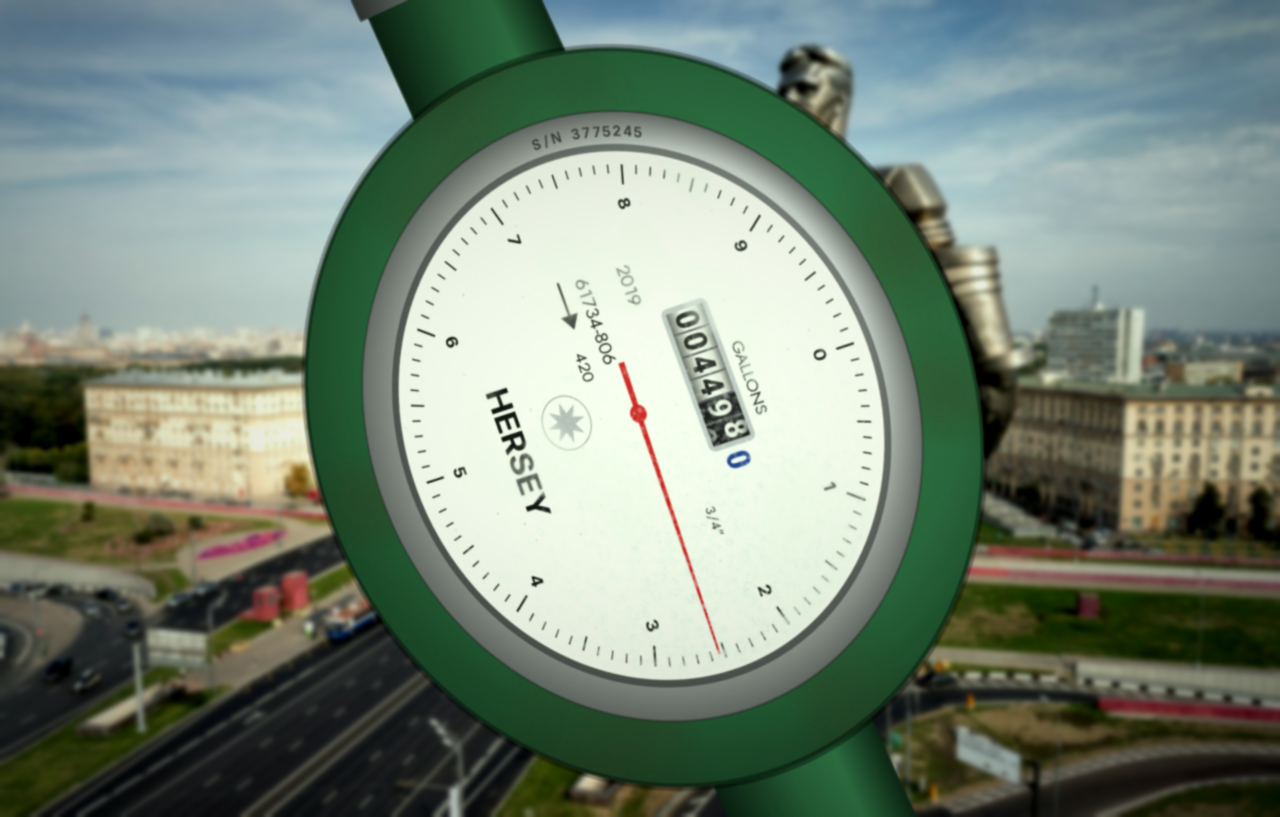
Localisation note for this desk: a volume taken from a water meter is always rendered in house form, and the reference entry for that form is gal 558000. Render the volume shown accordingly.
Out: gal 44982.5
